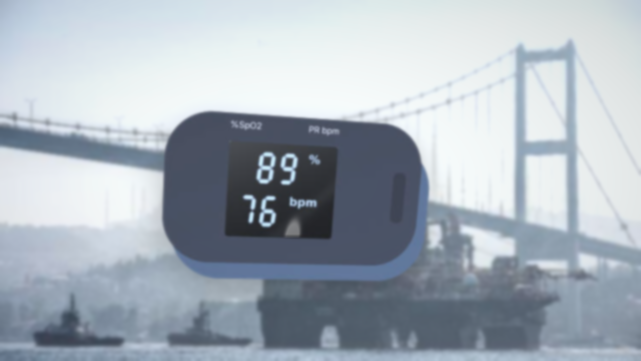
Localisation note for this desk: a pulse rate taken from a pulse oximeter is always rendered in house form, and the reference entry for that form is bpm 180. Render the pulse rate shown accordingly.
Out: bpm 76
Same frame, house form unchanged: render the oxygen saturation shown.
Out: % 89
